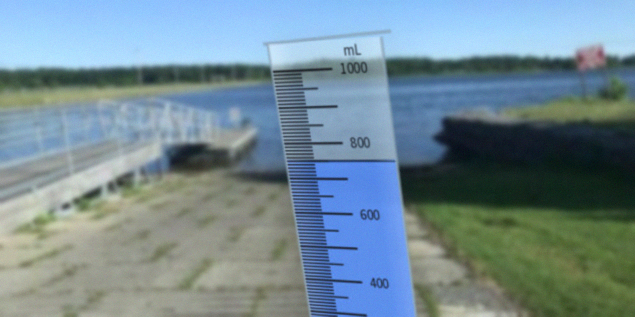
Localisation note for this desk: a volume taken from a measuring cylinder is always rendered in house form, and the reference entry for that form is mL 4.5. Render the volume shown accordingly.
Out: mL 750
